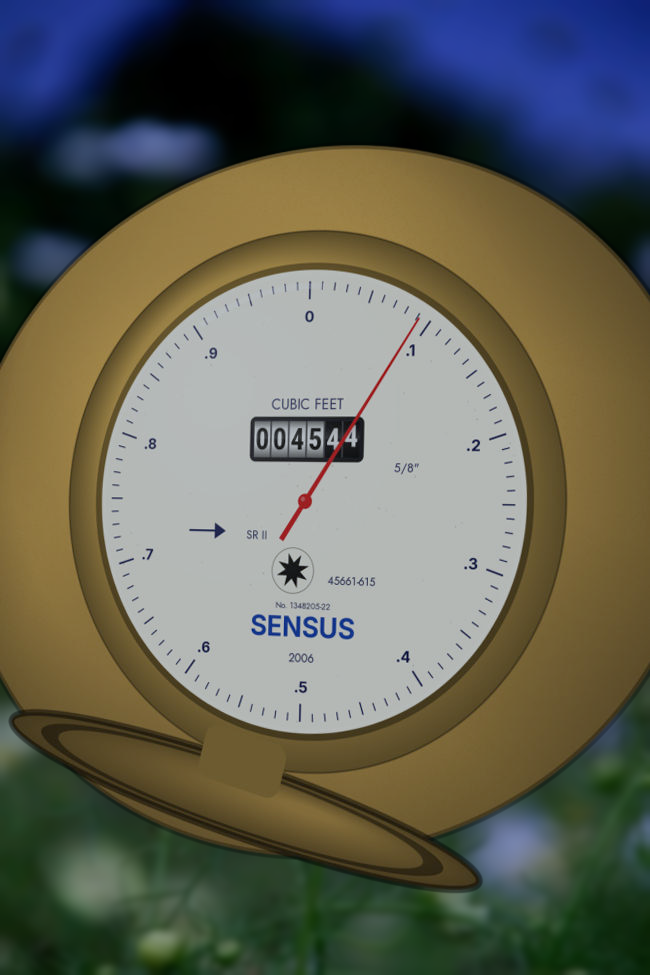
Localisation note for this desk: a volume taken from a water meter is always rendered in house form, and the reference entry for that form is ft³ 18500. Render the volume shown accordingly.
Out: ft³ 4544.09
